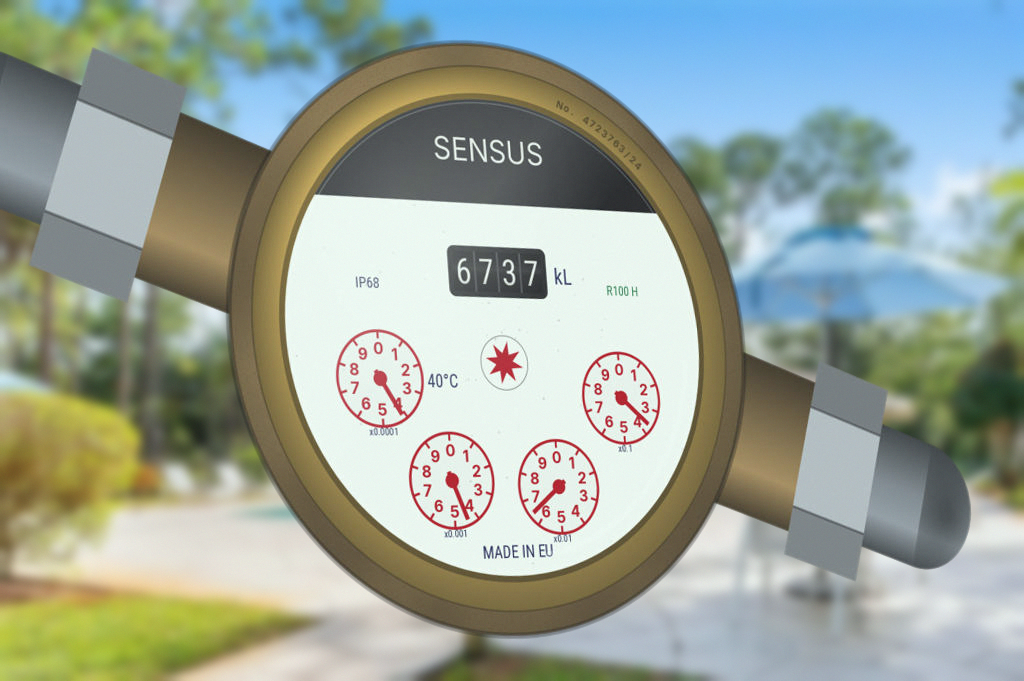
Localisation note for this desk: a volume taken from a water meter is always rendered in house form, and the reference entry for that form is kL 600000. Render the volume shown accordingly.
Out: kL 6737.3644
